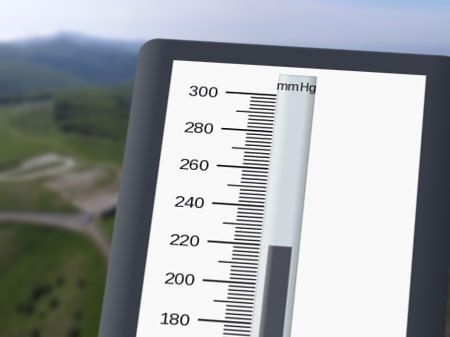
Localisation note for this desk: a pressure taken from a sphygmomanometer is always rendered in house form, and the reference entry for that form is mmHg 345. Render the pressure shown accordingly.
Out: mmHg 220
